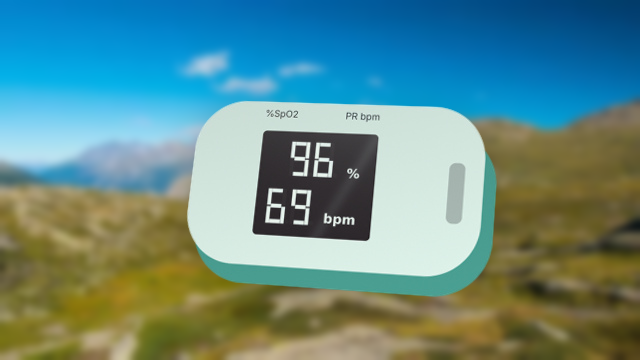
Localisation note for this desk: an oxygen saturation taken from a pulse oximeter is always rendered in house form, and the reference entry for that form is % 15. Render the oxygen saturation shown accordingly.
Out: % 96
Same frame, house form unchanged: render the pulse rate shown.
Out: bpm 69
